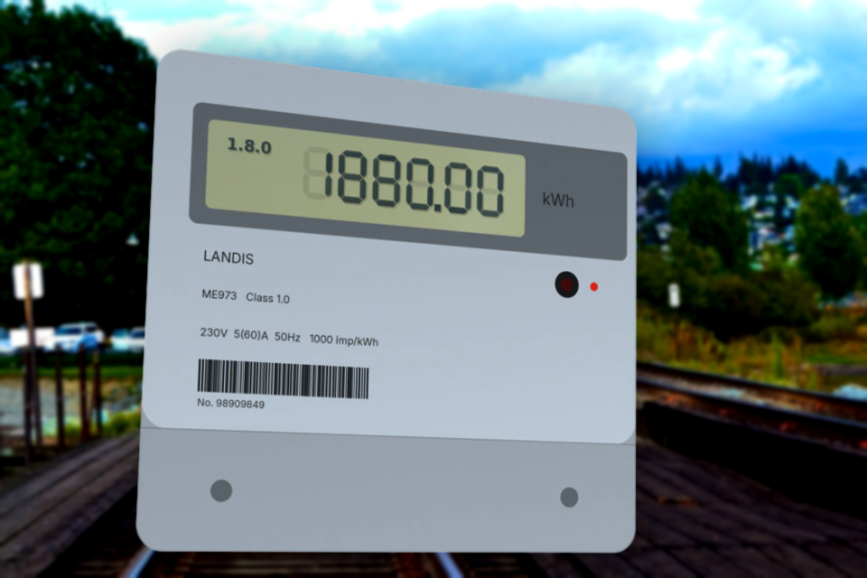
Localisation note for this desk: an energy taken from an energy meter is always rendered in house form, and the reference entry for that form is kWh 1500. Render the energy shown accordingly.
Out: kWh 1880.00
